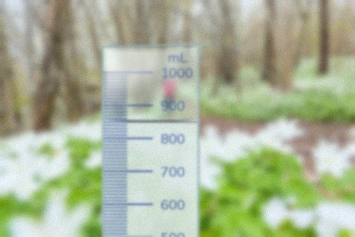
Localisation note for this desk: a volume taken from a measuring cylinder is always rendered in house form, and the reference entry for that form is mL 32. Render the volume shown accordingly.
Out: mL 850
